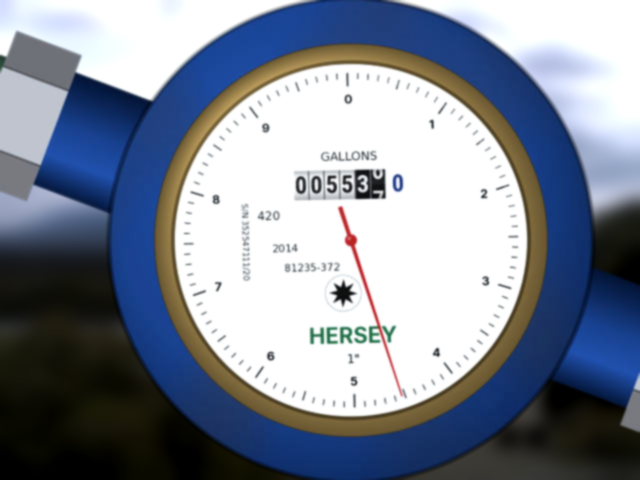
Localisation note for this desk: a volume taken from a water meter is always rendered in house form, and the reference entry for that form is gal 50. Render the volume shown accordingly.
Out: gal 55364.5
